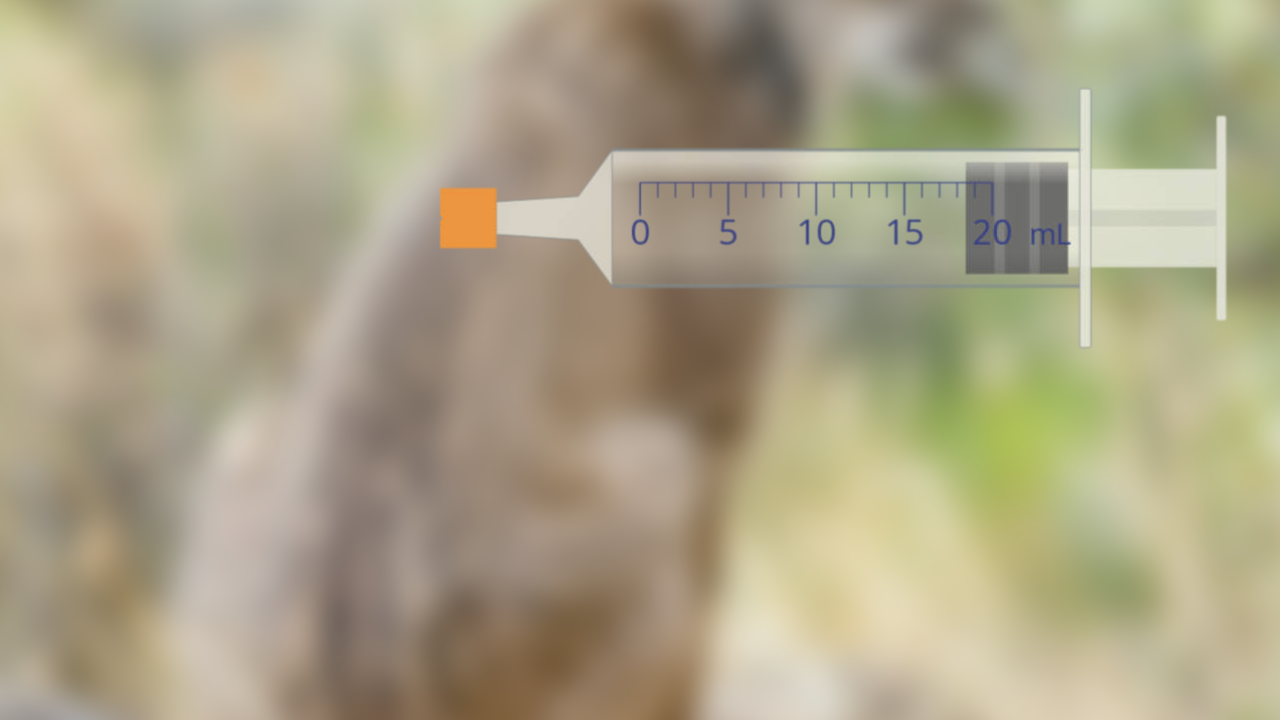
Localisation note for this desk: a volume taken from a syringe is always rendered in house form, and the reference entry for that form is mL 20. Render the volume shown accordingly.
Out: mL 18.5
